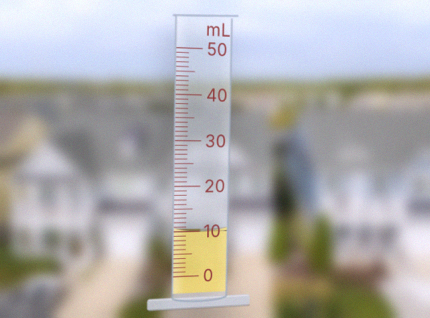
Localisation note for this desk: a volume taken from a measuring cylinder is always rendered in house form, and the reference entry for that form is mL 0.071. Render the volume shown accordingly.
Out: mL 10
